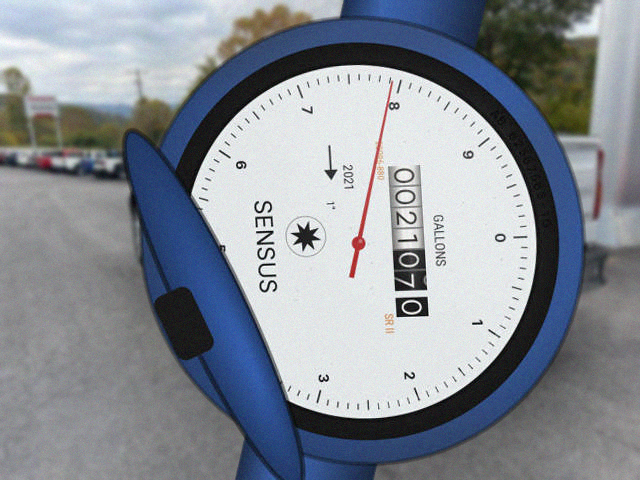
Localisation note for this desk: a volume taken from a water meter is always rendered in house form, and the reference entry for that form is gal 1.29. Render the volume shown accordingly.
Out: gal 21067.9
